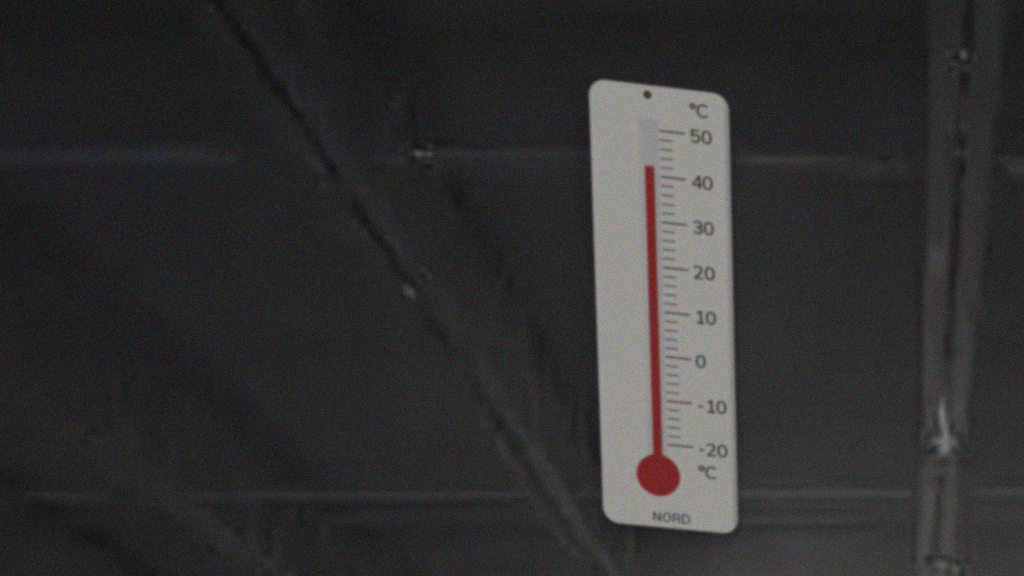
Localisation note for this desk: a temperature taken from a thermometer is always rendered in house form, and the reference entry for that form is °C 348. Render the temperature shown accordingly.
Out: °C 42
